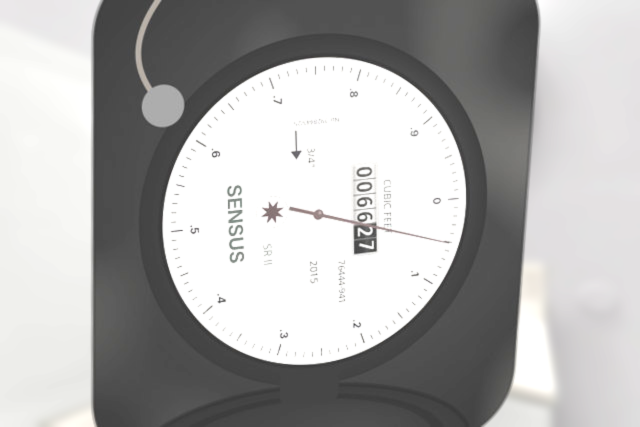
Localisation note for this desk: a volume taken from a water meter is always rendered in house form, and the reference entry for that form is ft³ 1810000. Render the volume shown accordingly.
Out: ft³ 6627.05
